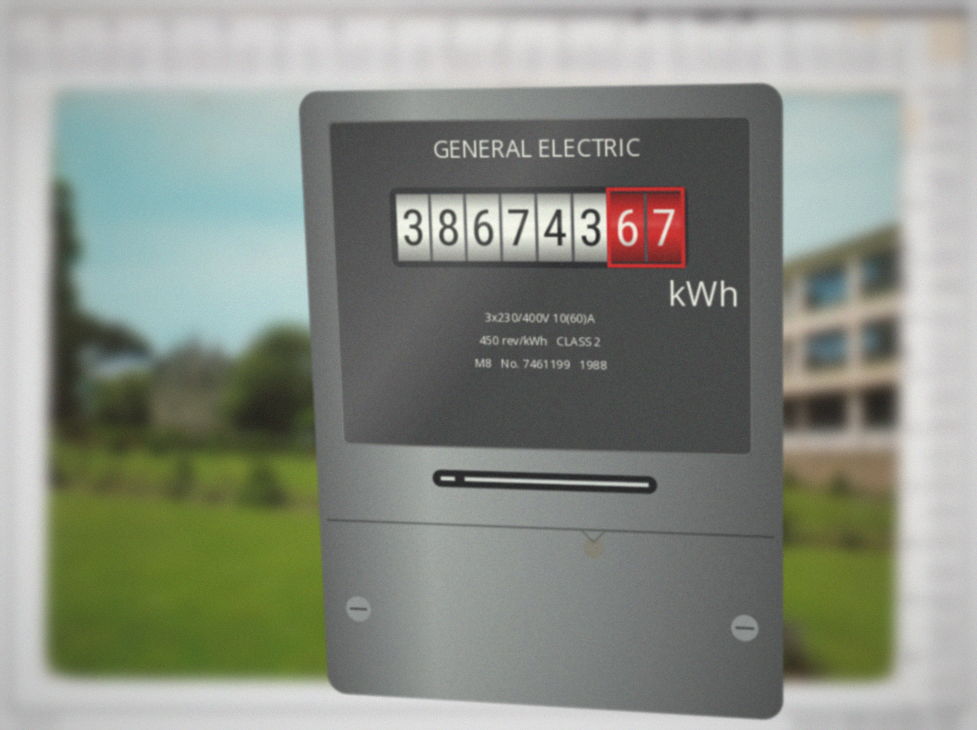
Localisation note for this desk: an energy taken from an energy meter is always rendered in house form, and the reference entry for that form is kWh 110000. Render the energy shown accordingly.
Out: kWh 386743.67
